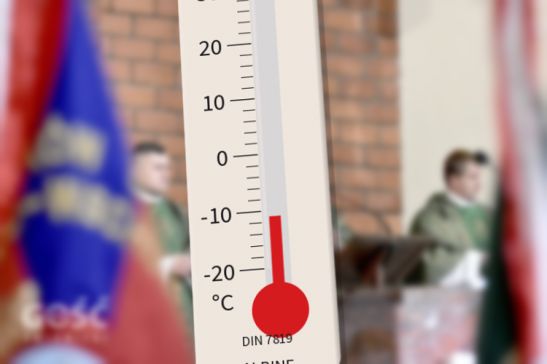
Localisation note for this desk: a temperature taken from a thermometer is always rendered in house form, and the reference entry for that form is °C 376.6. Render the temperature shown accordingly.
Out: °C -11
